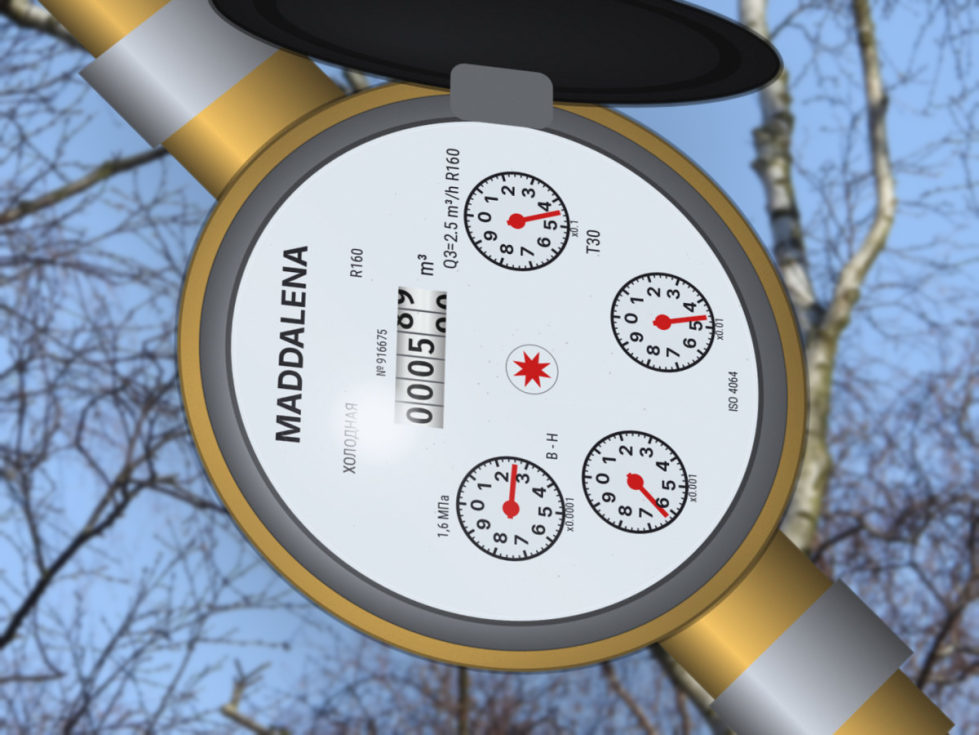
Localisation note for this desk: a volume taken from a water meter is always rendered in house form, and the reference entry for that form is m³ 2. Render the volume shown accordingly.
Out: m³ 589.4462
